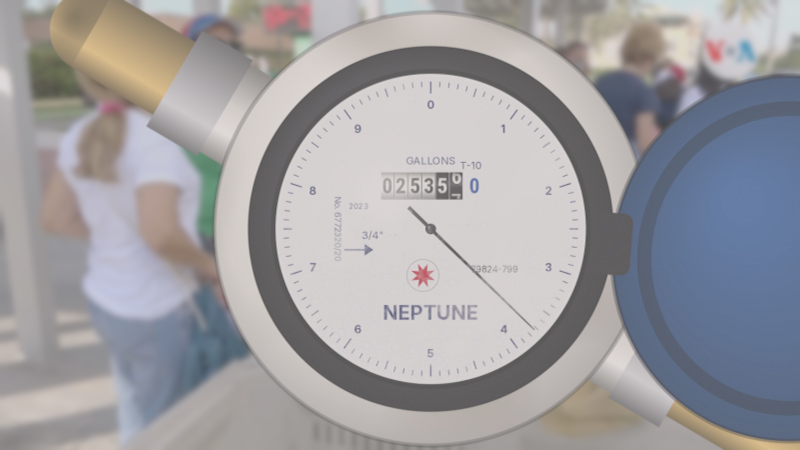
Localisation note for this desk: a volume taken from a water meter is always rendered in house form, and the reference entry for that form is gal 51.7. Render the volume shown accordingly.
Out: gal 253563.7
